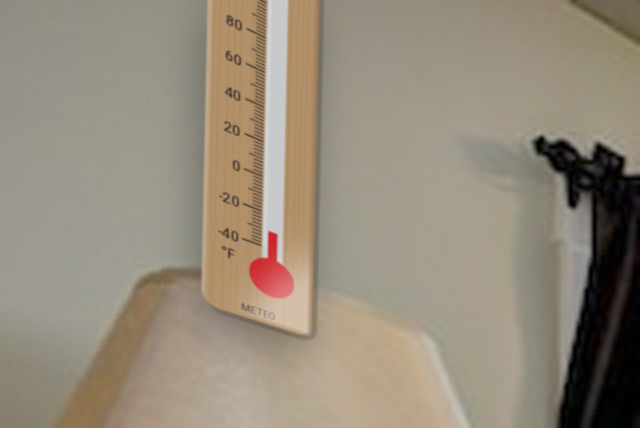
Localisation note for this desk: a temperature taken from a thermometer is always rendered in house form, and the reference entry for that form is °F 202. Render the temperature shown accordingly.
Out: °F -30
